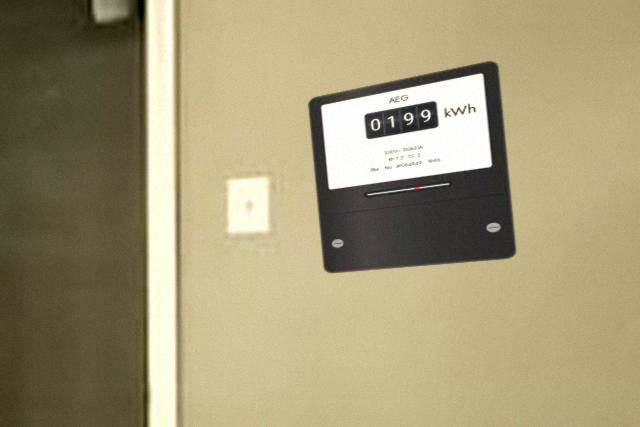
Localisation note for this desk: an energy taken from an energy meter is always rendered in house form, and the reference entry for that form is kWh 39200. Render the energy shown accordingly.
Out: kWh 199
